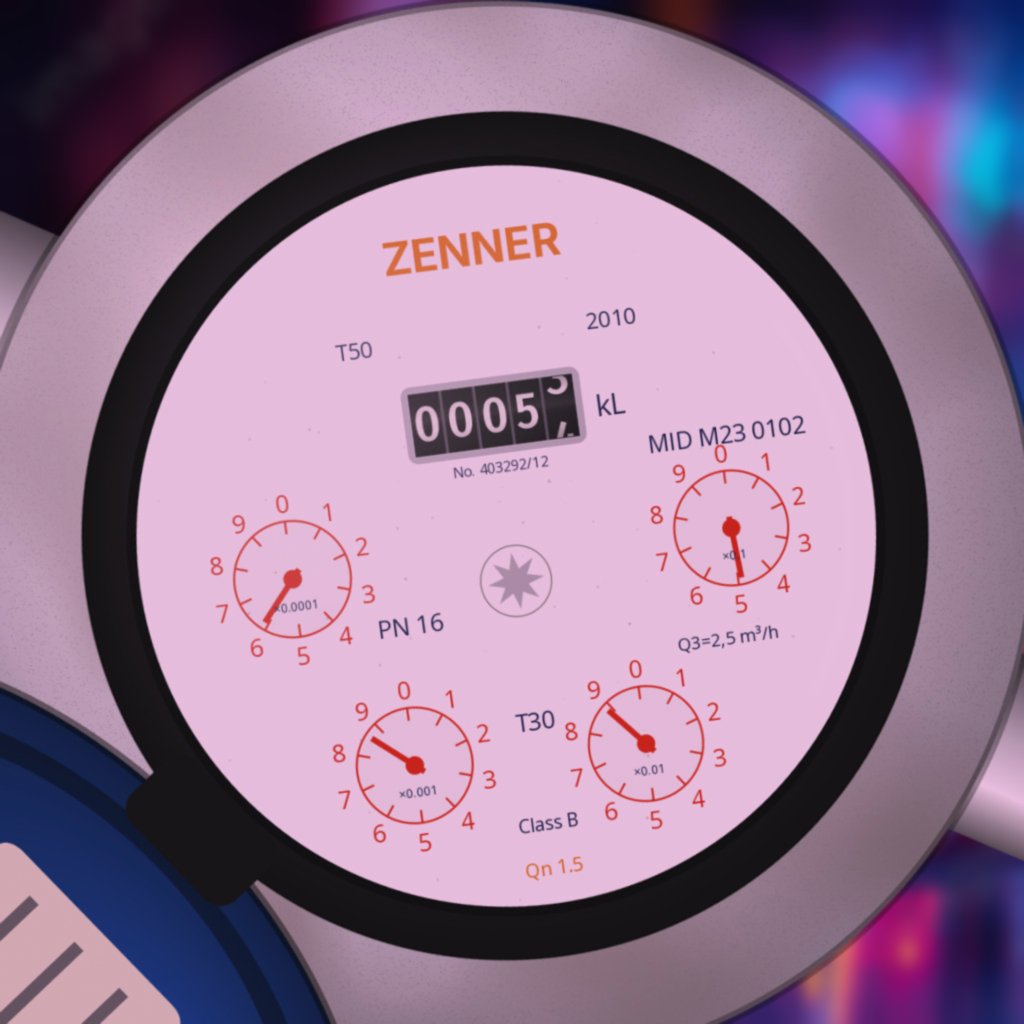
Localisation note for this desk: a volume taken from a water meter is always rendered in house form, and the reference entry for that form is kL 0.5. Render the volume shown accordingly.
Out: kL 53.4886
